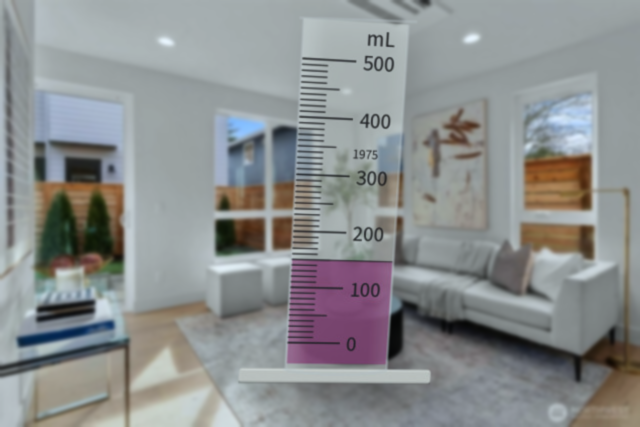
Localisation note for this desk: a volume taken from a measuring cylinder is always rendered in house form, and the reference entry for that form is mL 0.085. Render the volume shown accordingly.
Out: mL 150
